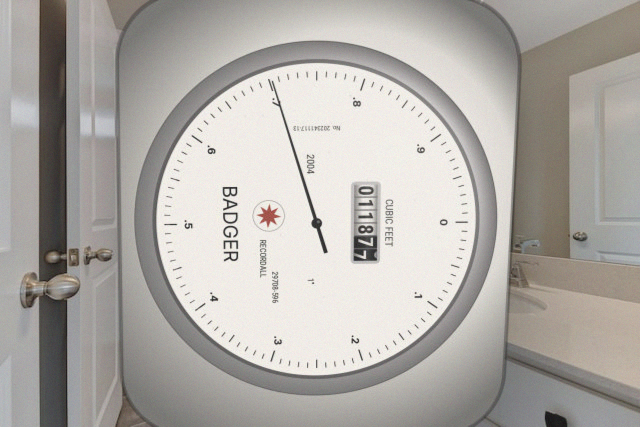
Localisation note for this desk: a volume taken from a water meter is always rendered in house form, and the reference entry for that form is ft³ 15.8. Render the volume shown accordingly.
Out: ft³ 11876.70
